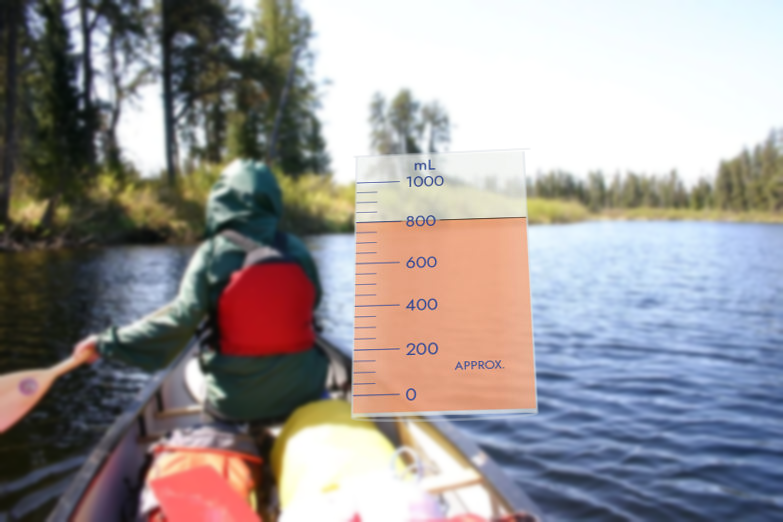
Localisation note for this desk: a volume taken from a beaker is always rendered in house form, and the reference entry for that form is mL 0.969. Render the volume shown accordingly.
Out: mL 800
